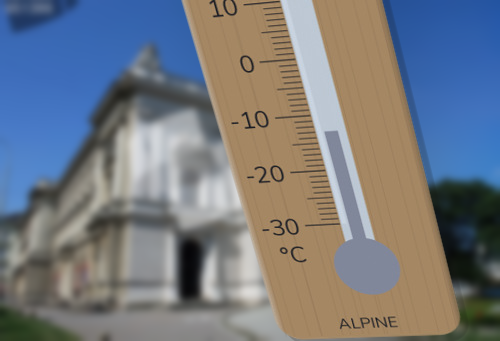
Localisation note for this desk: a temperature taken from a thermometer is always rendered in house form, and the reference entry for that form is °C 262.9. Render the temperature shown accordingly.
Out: °C -13
